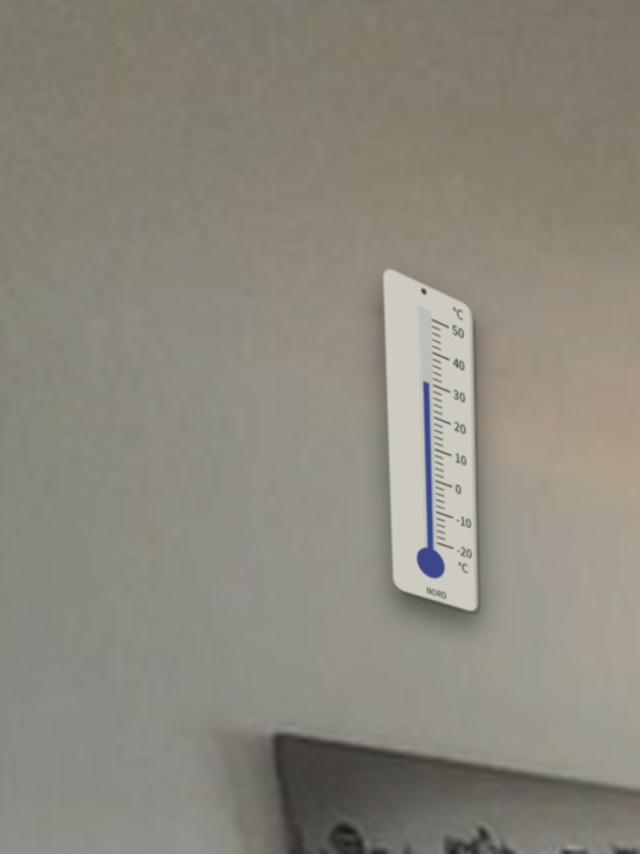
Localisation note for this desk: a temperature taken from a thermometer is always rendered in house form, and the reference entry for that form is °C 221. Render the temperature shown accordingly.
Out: °C 30
